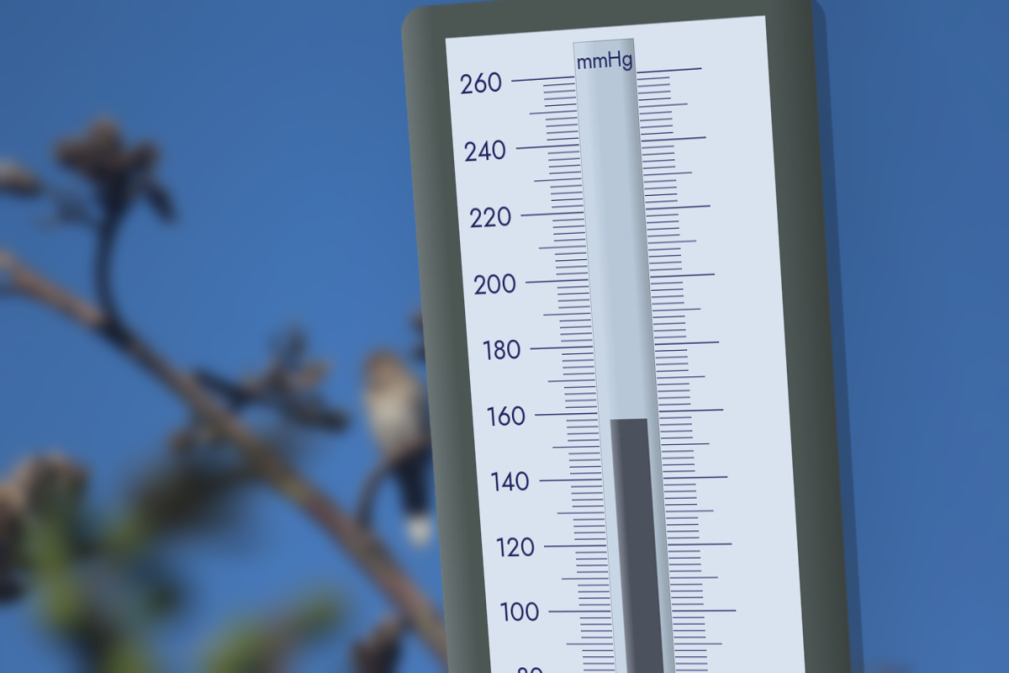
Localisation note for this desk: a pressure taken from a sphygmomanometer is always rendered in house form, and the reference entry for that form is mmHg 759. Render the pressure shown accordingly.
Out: mmHg 158
